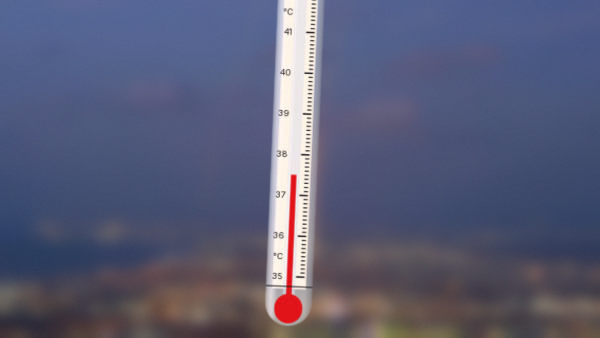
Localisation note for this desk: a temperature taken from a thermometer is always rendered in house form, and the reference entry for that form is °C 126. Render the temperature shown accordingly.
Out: °C 37.5
